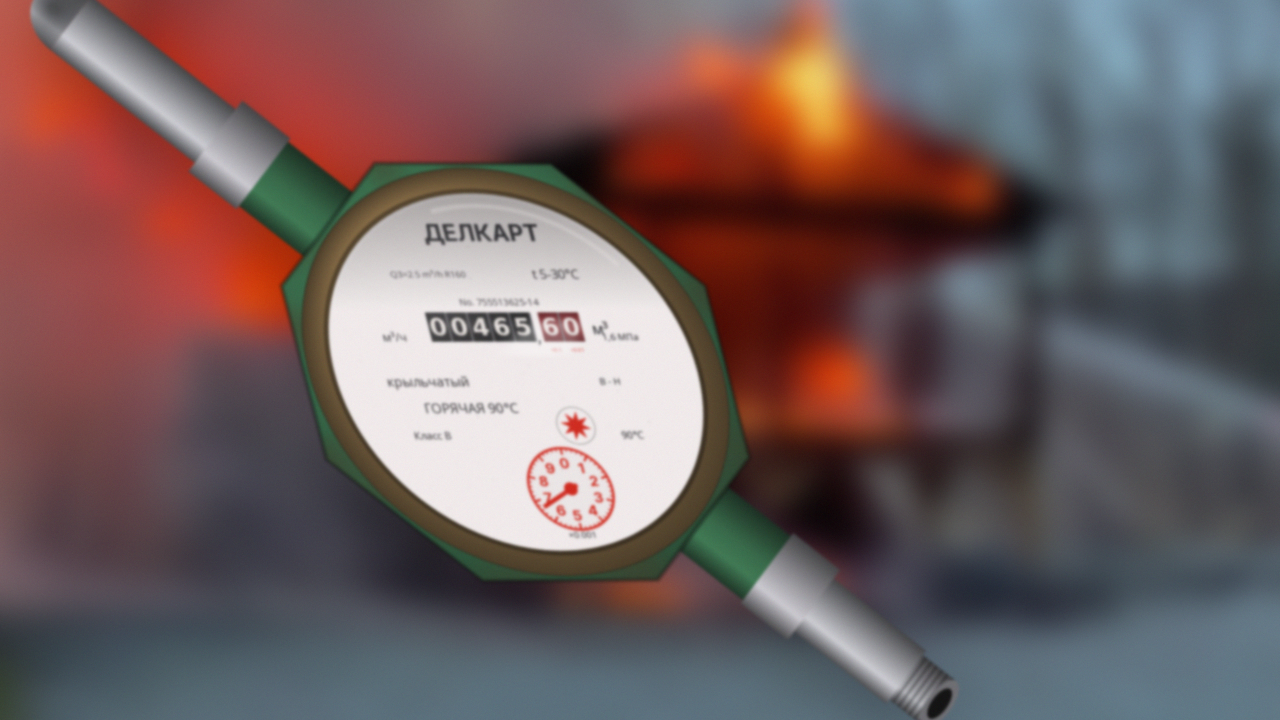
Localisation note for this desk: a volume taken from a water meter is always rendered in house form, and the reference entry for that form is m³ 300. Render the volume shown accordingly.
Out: m³ 465.606
